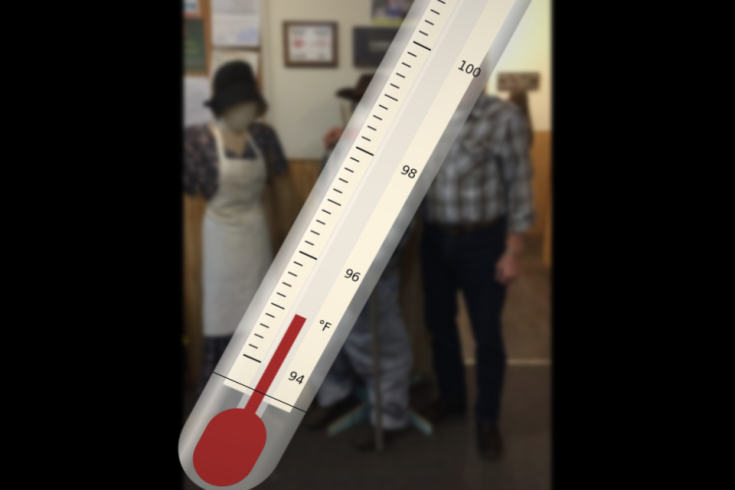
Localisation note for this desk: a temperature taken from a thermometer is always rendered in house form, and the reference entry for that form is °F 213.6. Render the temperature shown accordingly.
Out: °F 95
